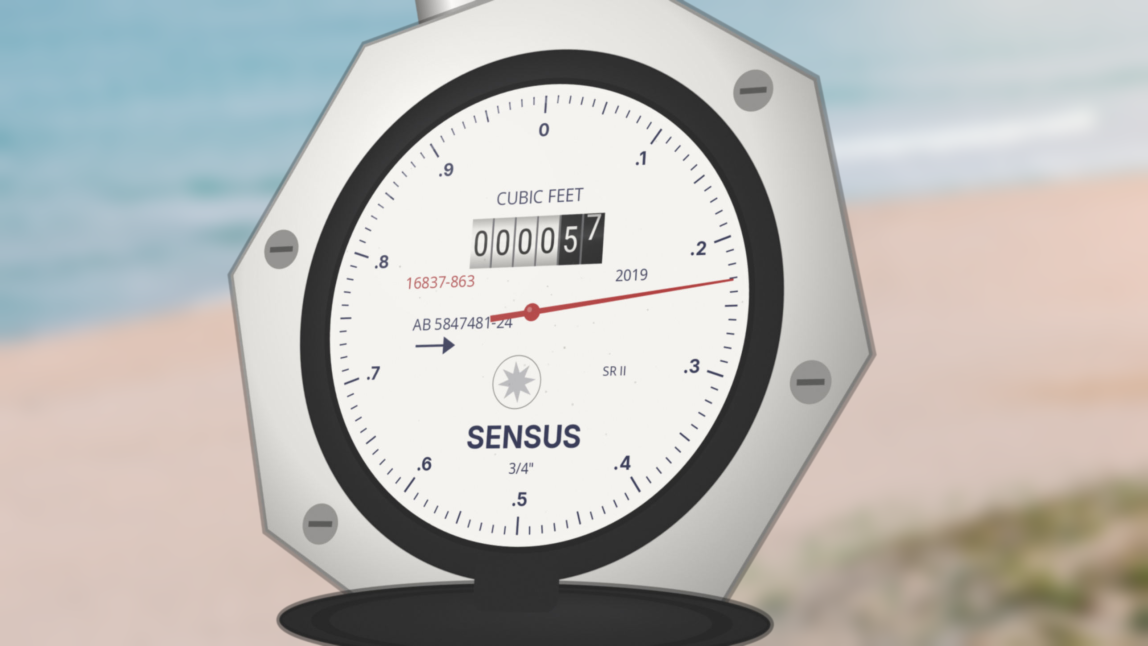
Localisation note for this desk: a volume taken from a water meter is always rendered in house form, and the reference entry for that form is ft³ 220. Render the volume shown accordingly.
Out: ft³ 57.23
